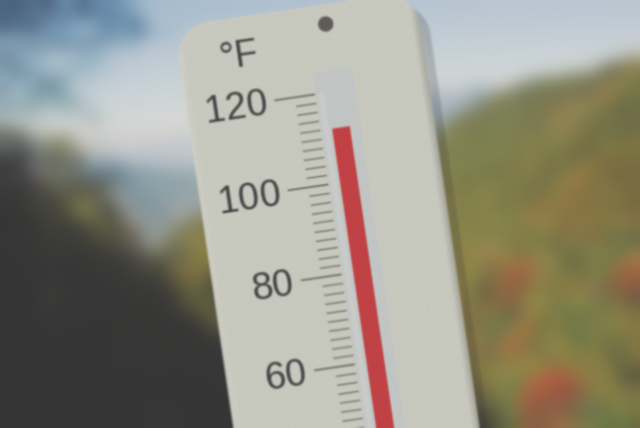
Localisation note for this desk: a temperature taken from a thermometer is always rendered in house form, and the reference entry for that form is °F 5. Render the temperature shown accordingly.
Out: °F 112
